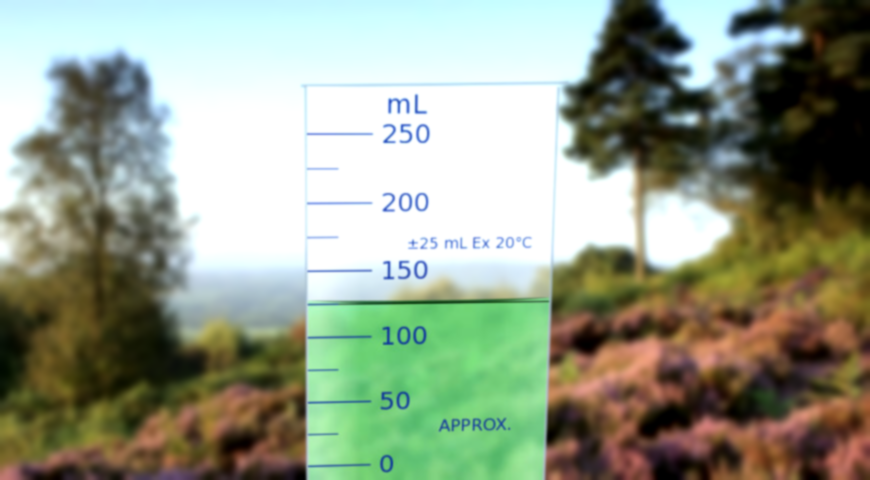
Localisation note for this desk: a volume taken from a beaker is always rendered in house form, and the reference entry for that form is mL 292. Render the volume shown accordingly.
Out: mL 125
